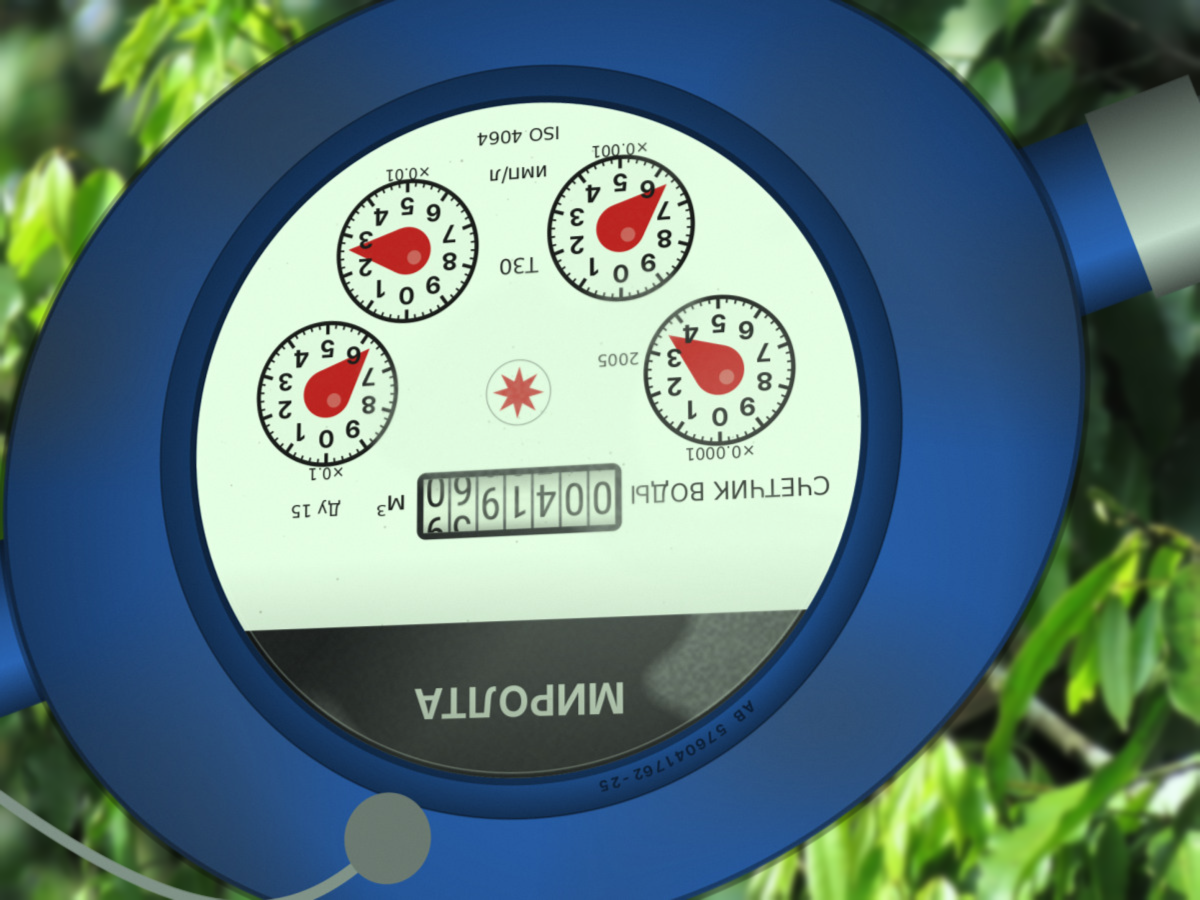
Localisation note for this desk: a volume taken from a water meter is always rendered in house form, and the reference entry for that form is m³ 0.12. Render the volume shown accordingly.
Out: m³ 41959.6263
